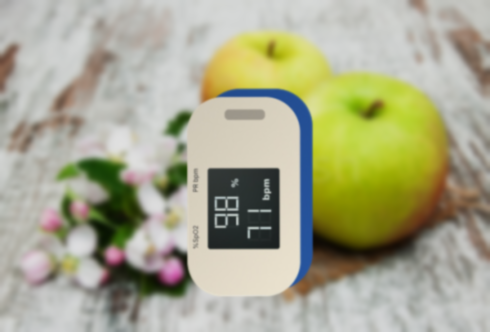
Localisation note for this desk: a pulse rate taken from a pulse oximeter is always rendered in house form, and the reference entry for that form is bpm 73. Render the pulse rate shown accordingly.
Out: bpm 71
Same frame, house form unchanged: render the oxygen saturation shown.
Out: % 98
